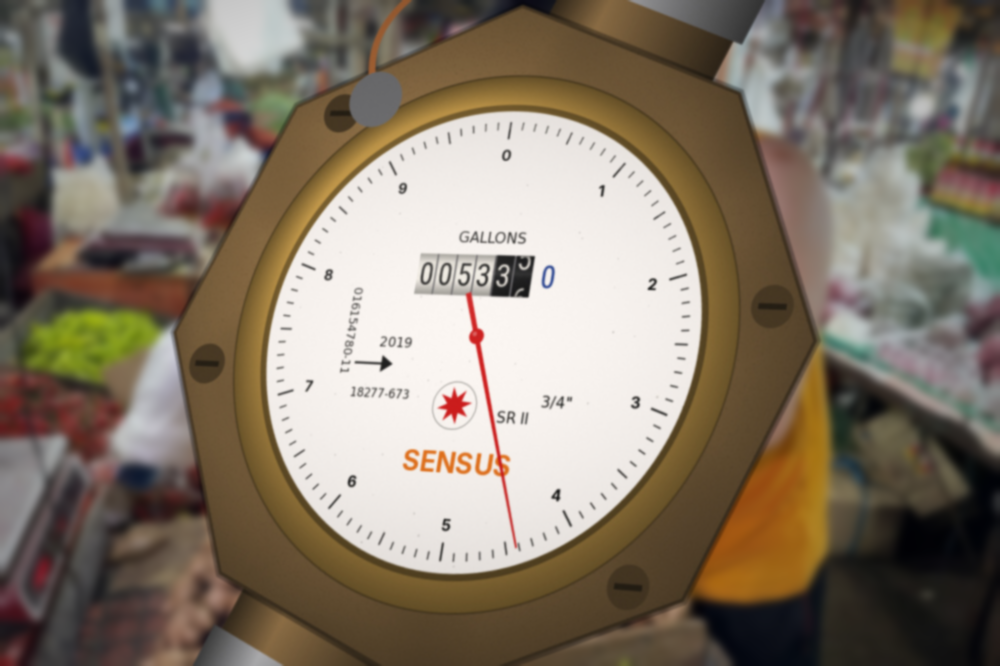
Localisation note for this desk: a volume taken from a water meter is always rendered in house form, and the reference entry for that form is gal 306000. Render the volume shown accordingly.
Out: gal 53354.4
